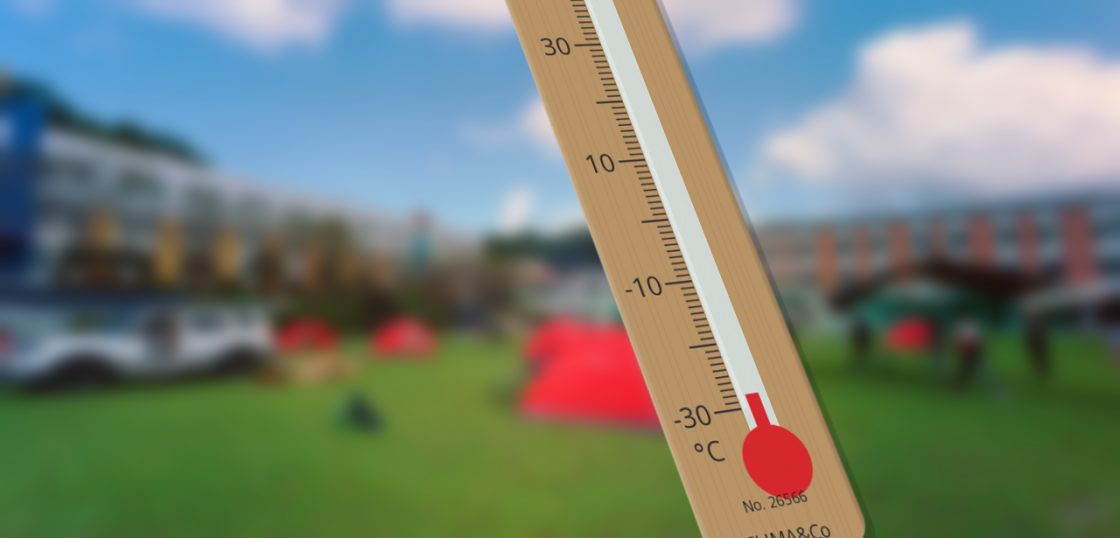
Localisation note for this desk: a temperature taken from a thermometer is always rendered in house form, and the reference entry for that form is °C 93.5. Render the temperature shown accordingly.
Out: °C -28
